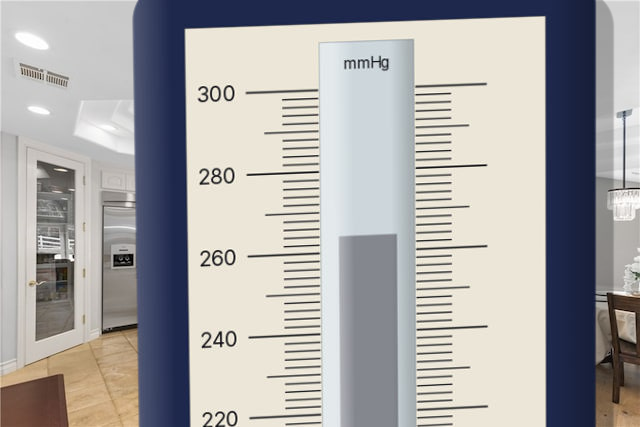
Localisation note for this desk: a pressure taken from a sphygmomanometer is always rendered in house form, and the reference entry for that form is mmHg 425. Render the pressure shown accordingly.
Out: mmHg 264
